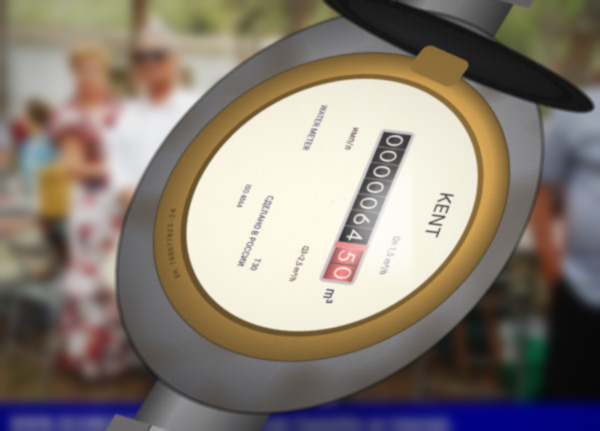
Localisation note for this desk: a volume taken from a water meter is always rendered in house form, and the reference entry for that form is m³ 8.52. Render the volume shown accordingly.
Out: m³ 64.50
